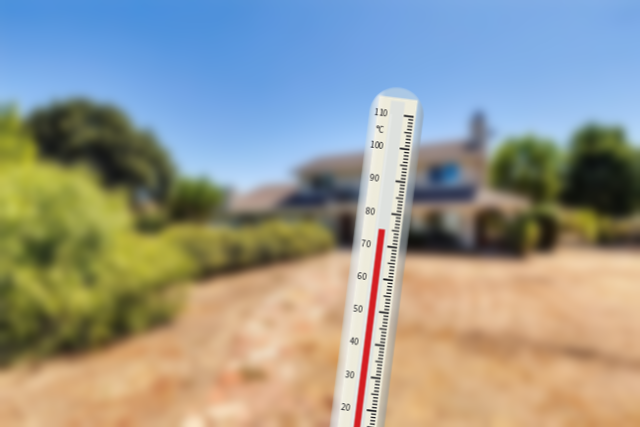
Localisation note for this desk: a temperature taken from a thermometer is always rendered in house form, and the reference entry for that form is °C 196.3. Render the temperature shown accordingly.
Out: °C 75
